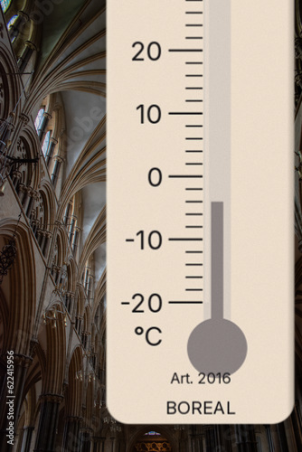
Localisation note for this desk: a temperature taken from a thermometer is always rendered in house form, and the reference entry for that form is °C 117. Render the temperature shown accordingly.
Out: °C -4
